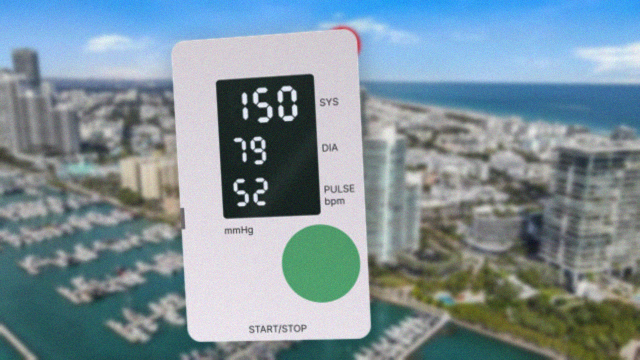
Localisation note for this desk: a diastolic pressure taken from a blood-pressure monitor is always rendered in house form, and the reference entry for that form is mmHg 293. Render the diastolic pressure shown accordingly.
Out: mmHg 79
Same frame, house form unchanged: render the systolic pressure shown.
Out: mmHg 150
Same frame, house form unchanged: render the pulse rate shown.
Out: bpm 52
